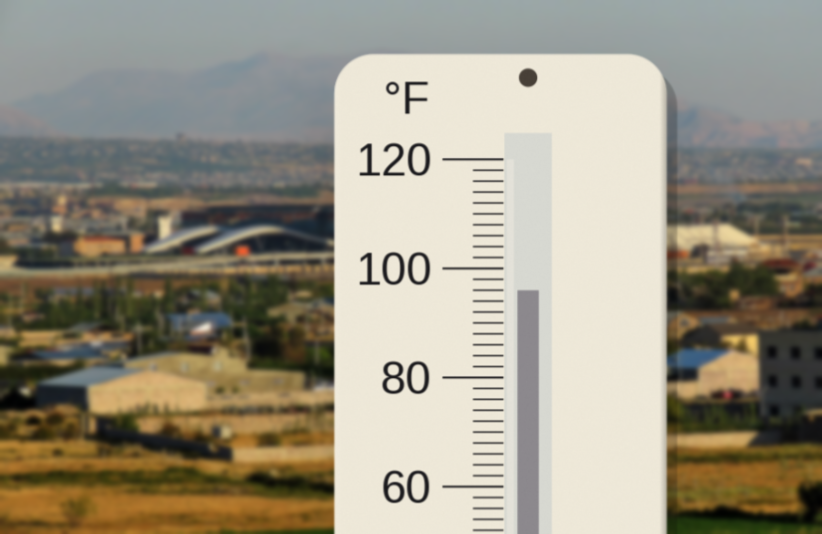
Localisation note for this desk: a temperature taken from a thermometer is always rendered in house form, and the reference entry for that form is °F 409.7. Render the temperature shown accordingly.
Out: °F 96
